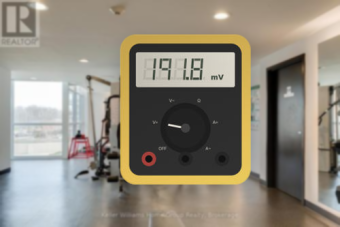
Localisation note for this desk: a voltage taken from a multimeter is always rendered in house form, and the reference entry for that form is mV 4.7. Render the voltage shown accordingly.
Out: mV 191.8
